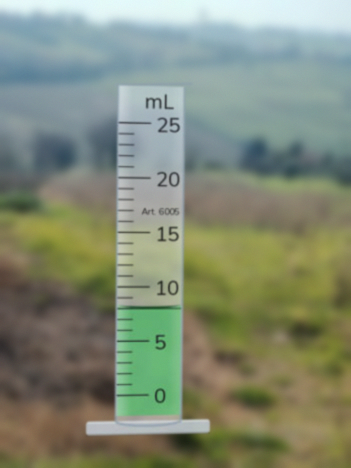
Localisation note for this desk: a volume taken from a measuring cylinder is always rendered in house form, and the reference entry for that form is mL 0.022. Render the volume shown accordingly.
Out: mL 8
